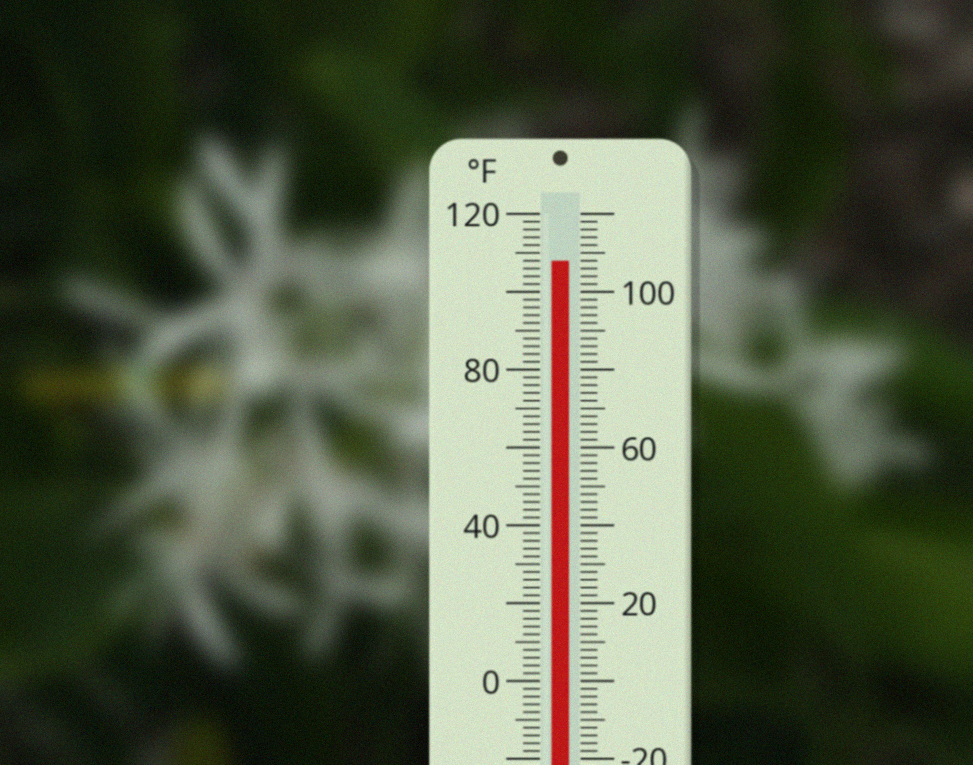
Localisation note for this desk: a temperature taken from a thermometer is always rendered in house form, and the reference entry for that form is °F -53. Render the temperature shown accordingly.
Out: °F 108
